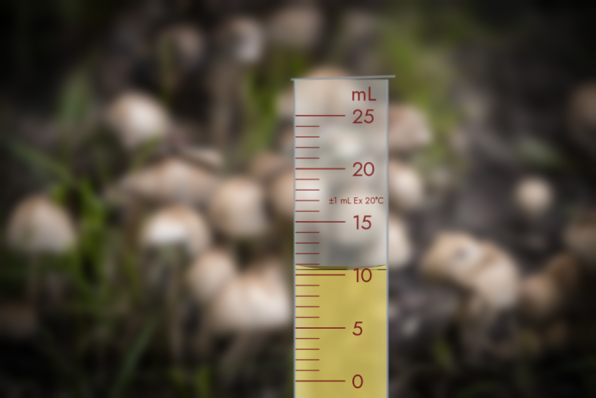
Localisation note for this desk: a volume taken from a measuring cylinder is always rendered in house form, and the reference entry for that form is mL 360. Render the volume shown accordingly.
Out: mL 10.5
